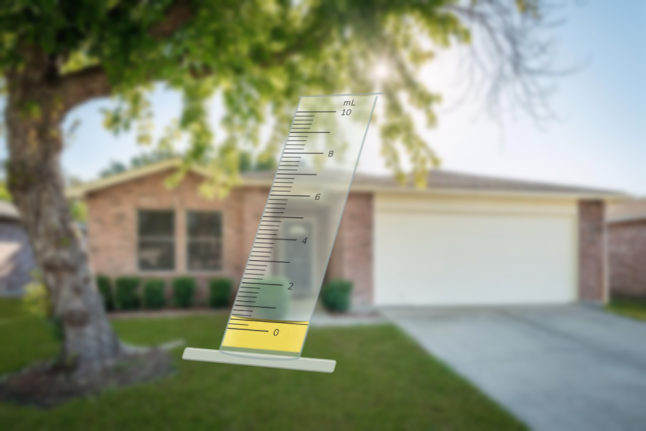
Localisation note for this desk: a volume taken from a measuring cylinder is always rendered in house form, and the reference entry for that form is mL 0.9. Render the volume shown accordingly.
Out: mL 0.4
